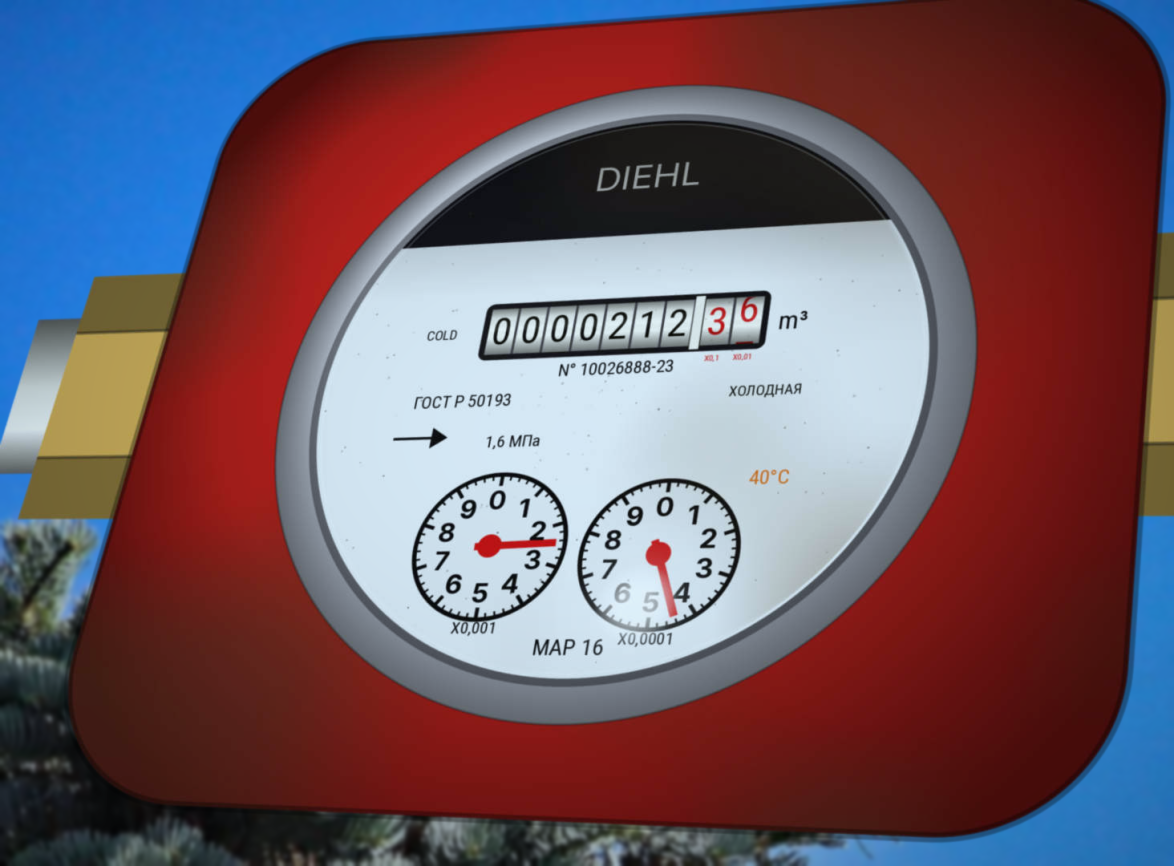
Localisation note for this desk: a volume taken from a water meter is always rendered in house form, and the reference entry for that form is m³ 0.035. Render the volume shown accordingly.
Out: m³ 212.3624
